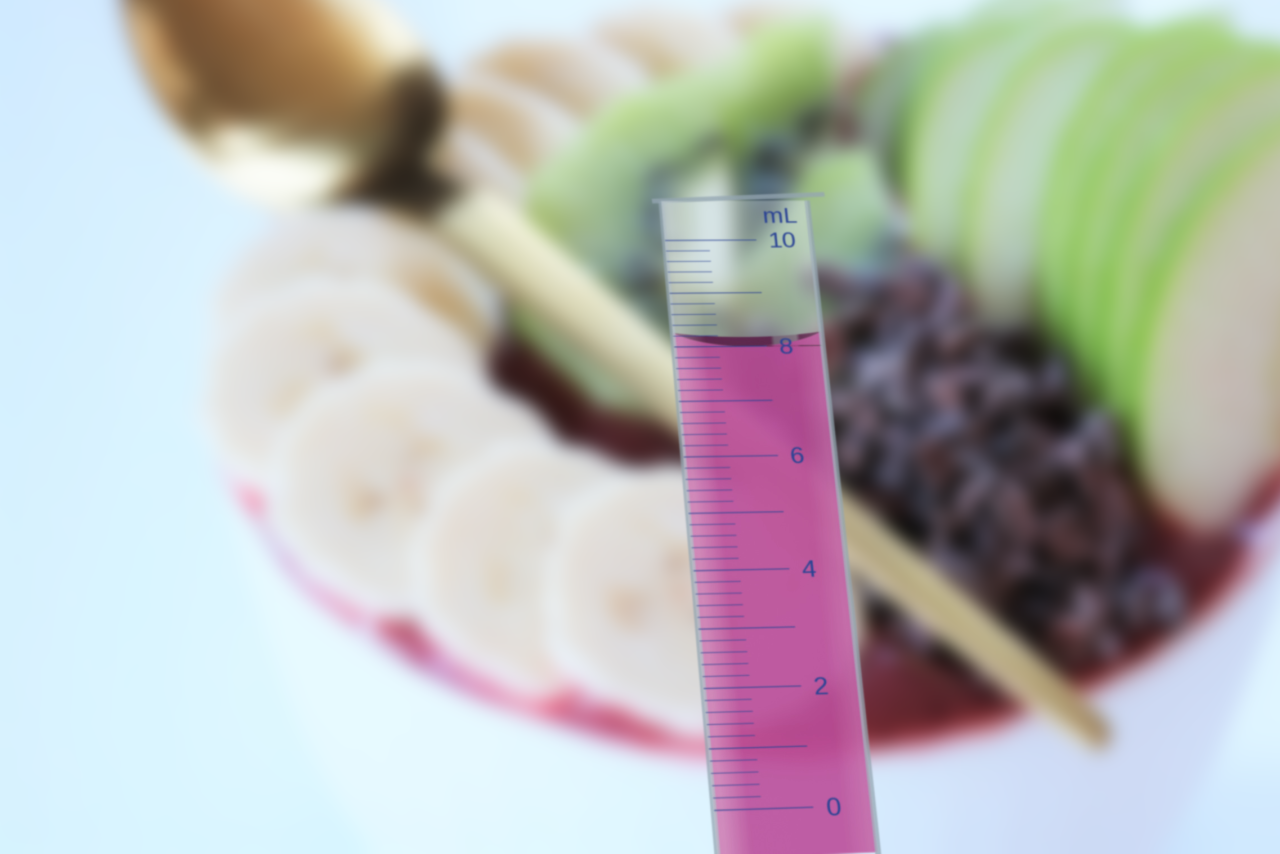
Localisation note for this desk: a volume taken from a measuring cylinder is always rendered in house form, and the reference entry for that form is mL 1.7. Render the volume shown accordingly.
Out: mL 8
